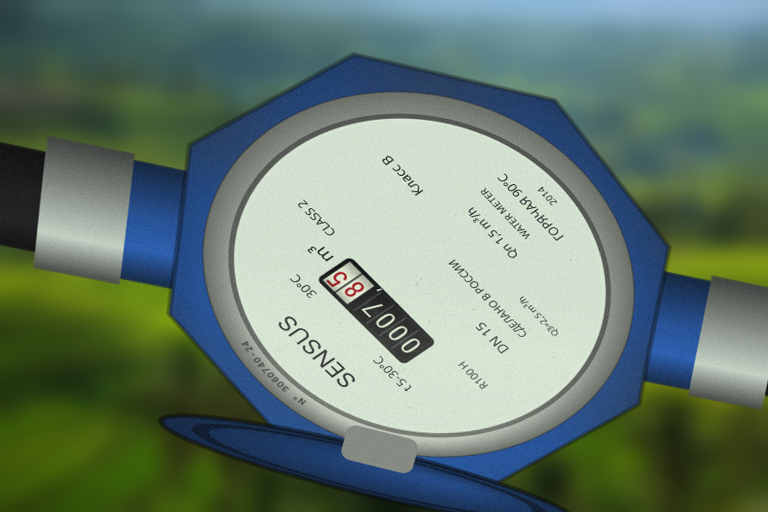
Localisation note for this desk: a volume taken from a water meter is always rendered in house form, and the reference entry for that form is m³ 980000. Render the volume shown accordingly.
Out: m³ 7.85
